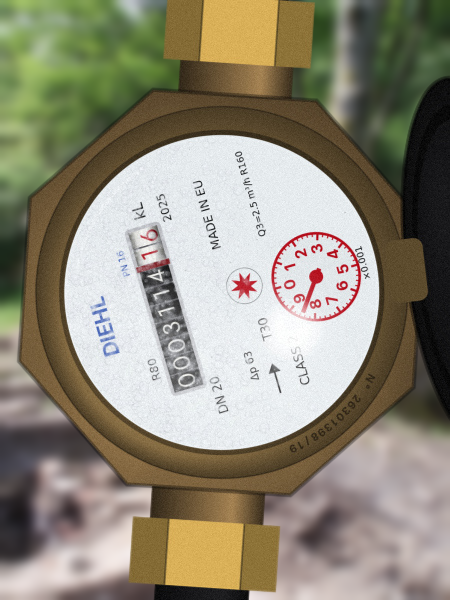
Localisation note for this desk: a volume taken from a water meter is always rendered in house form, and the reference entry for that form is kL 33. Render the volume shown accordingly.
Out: kL 3114.158
